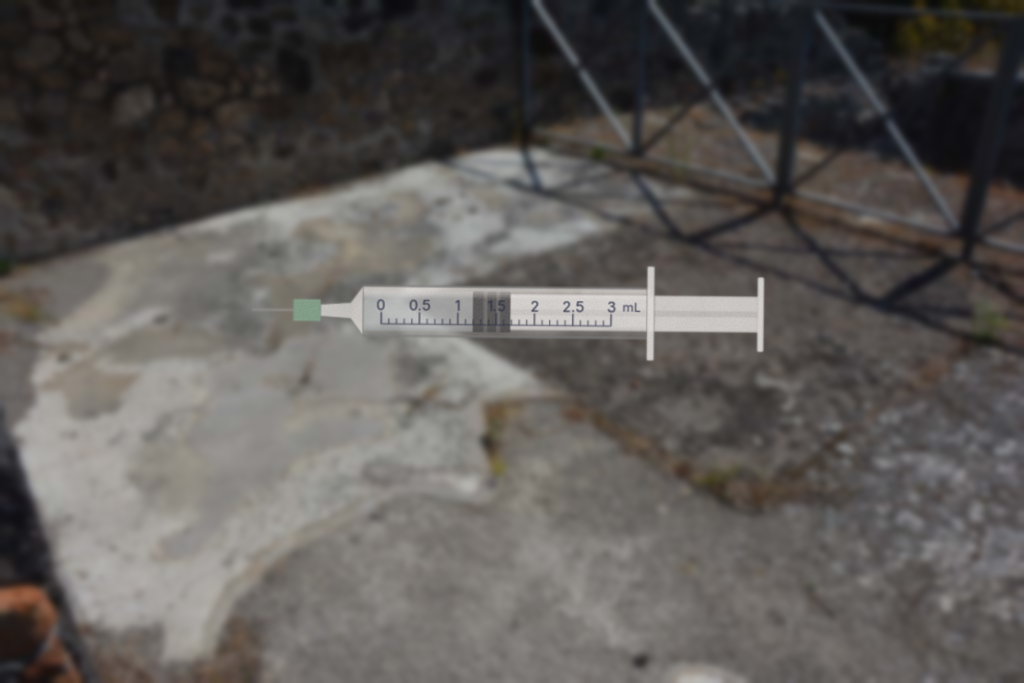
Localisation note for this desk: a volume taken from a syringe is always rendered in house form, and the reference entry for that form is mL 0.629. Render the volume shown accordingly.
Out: mL 1.2
